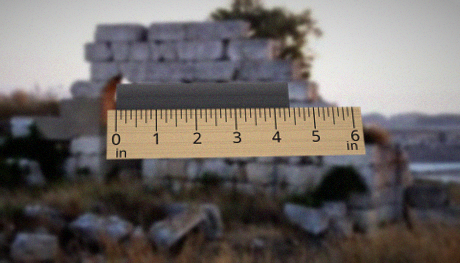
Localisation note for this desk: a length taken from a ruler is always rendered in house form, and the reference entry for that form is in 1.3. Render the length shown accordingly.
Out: in 4.375
